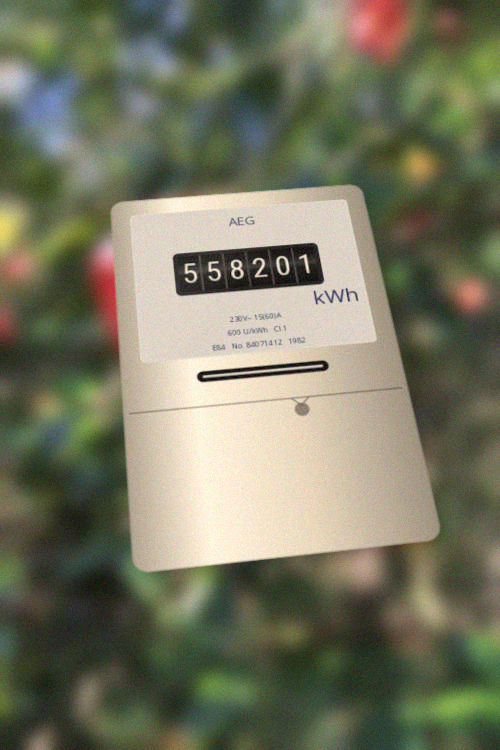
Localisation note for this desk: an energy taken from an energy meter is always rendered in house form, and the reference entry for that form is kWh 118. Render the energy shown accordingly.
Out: kWh 558201
